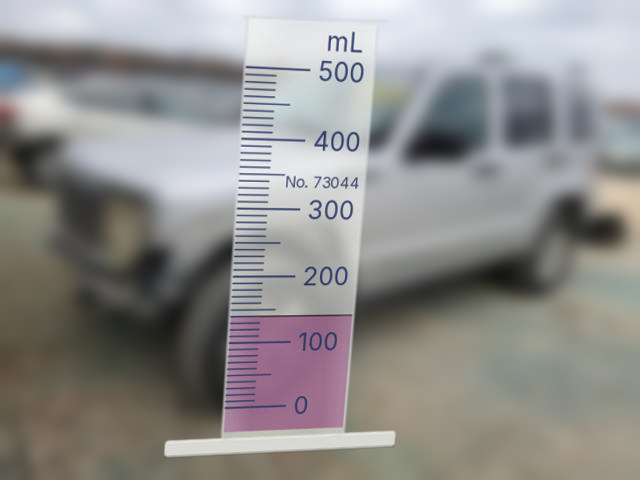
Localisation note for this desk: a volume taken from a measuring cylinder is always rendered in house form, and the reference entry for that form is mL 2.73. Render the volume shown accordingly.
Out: mL 140
